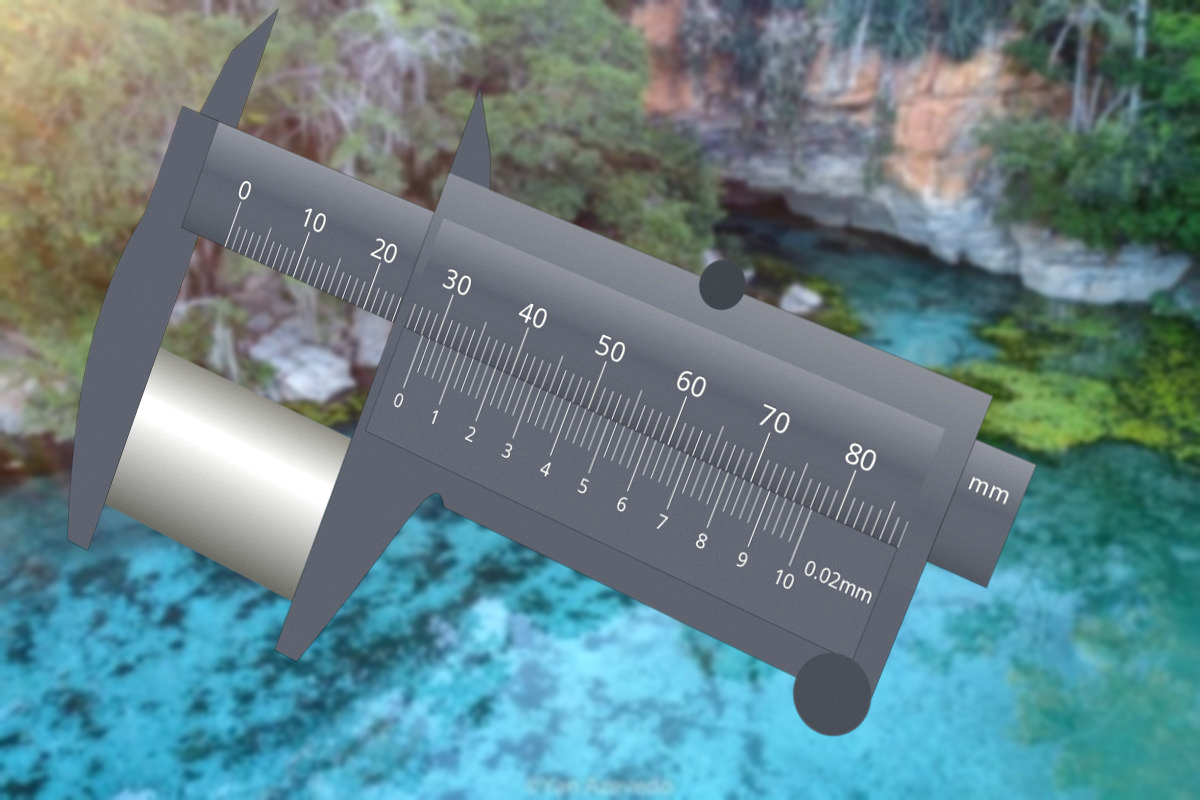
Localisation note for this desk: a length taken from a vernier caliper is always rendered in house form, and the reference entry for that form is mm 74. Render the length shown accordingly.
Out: mm 28.2
